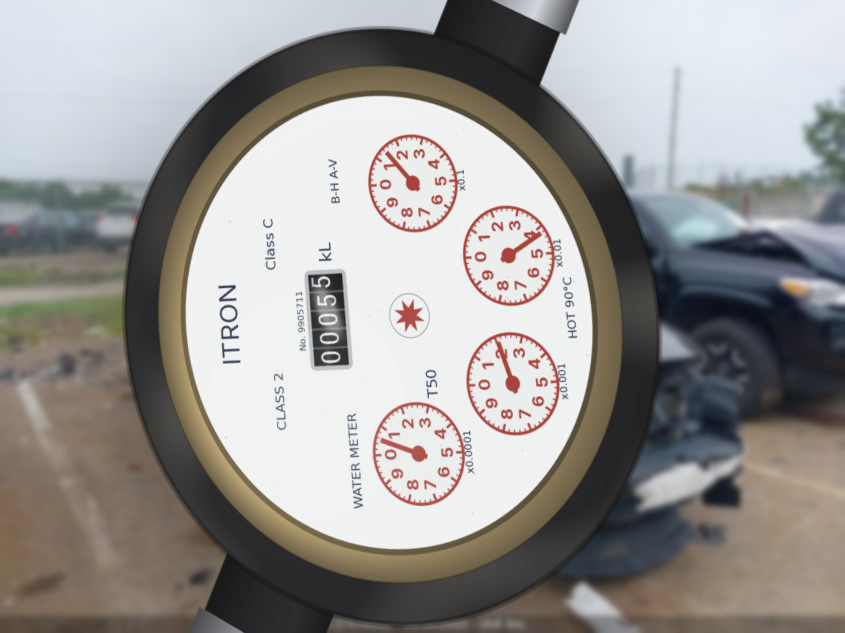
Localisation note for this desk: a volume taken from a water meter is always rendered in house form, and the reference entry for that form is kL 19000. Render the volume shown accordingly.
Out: kL 55.1420
